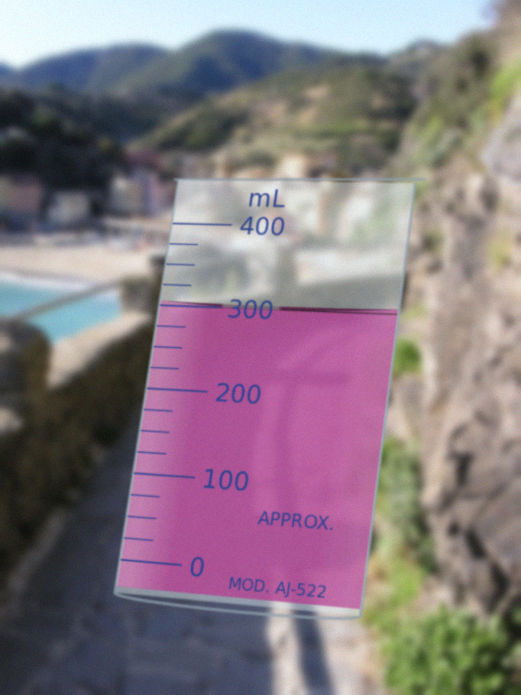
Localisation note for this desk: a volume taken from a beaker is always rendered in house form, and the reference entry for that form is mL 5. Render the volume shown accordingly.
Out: mL 300
